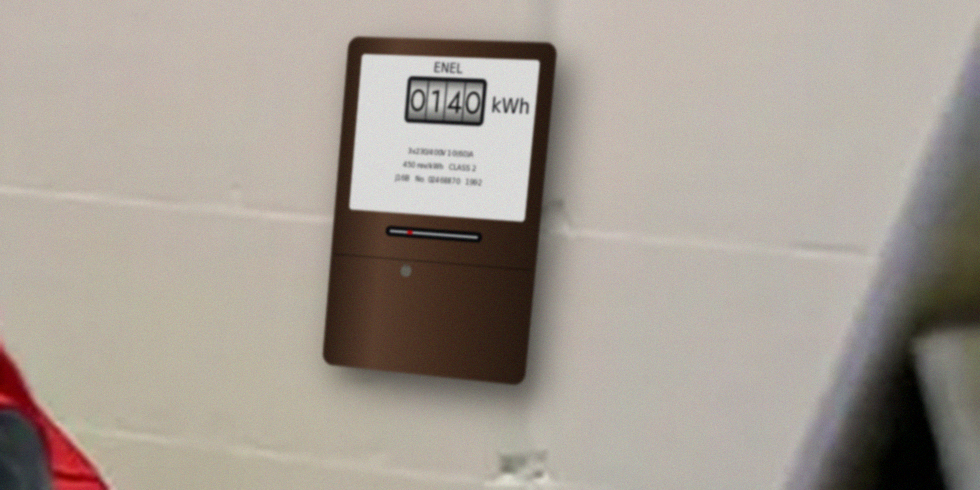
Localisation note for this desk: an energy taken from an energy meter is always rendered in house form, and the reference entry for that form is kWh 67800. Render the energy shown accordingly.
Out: kWh 140
